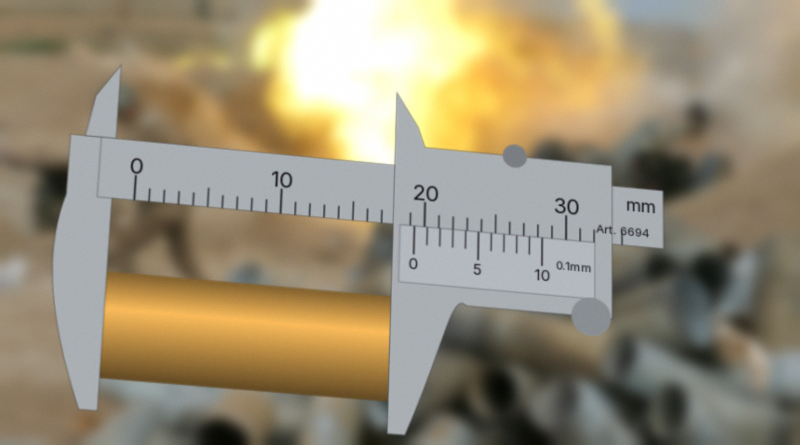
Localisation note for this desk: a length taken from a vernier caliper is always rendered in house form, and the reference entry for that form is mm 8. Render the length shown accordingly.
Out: mm 19.3
